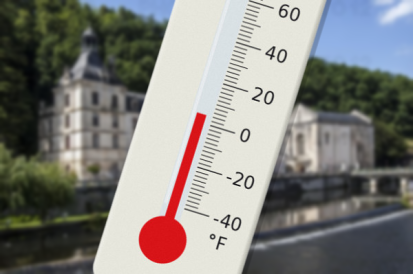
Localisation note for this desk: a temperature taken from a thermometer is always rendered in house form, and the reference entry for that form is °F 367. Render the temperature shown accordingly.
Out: °F 4
